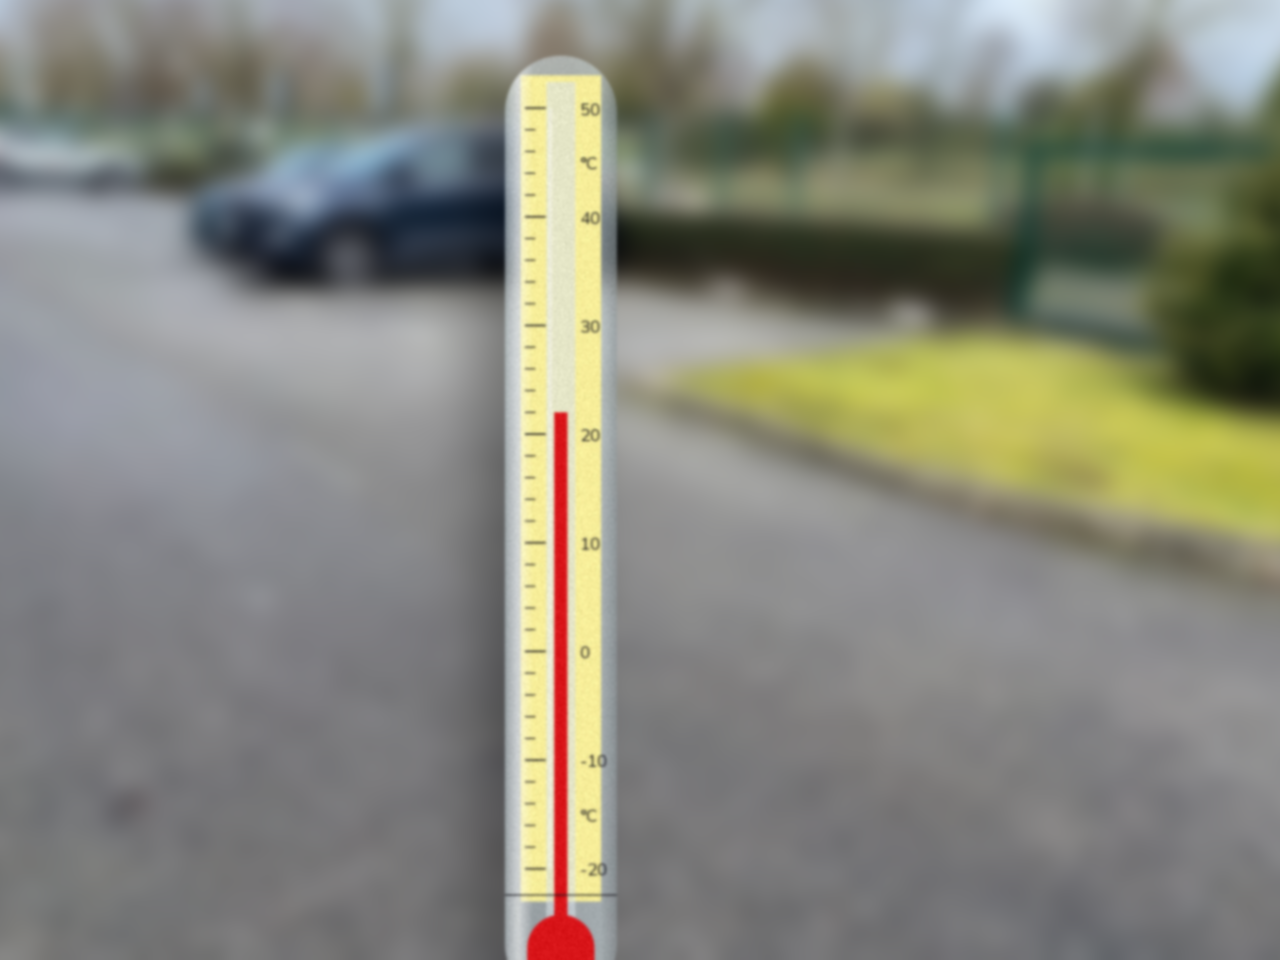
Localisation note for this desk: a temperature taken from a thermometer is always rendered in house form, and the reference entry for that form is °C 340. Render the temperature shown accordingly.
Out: °C 22
